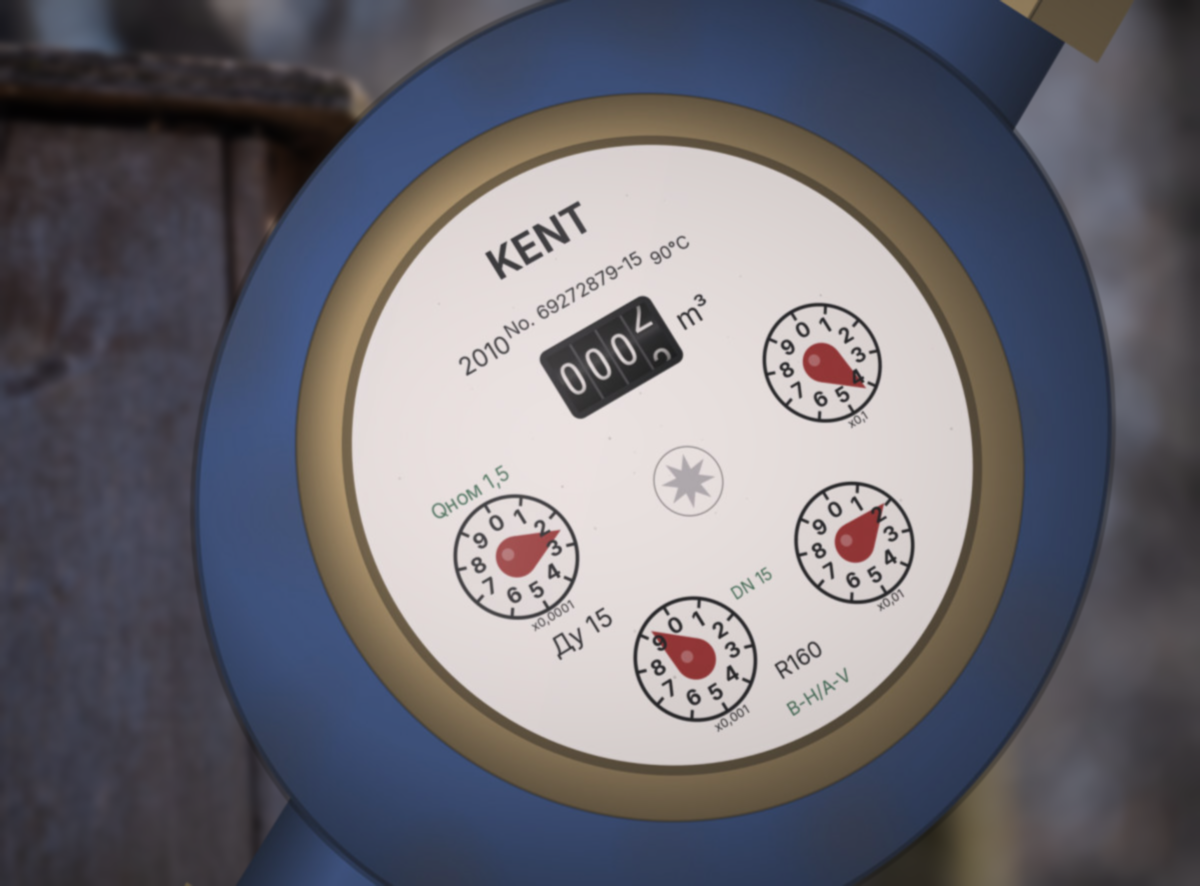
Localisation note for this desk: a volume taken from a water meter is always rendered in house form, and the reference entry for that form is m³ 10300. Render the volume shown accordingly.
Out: m³ 2.4192
